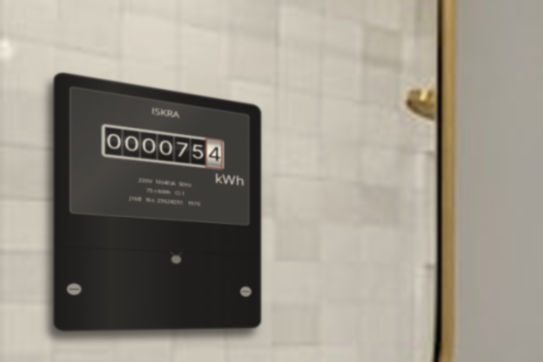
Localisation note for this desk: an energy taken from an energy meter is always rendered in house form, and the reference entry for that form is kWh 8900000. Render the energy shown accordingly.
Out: kWh 75.4
